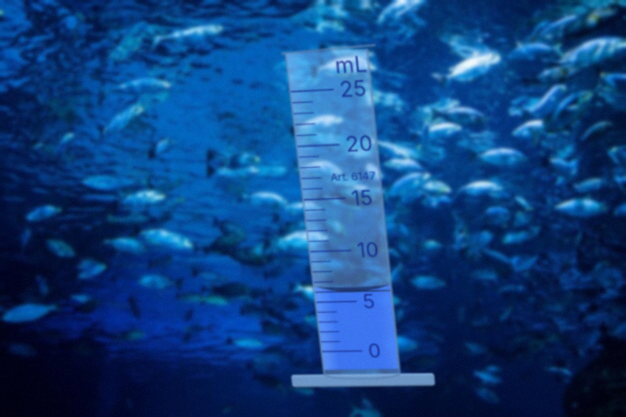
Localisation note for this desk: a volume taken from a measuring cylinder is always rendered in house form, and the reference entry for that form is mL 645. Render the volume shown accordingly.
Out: mL 6
